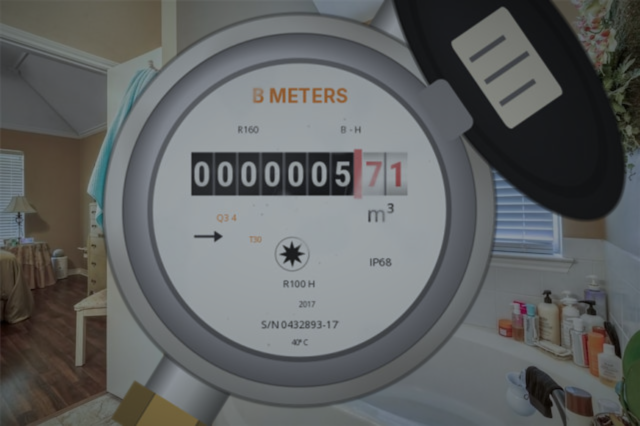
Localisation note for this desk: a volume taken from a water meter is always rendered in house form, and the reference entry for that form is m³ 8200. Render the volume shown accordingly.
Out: m³ 5.71
